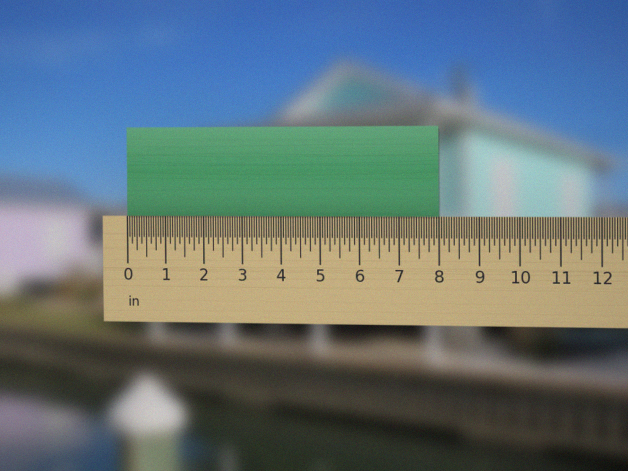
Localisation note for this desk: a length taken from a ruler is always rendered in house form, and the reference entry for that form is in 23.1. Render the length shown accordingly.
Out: in 8
